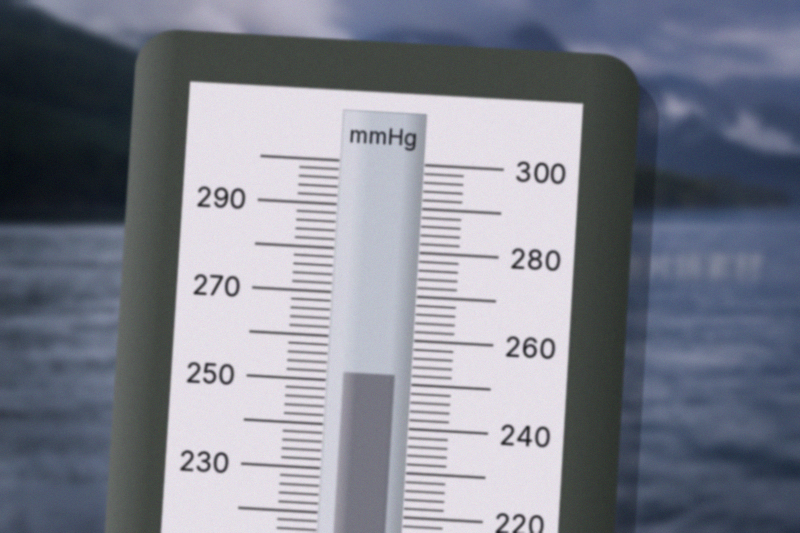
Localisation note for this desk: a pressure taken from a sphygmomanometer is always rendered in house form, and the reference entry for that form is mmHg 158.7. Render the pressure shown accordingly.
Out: mmHg 252
